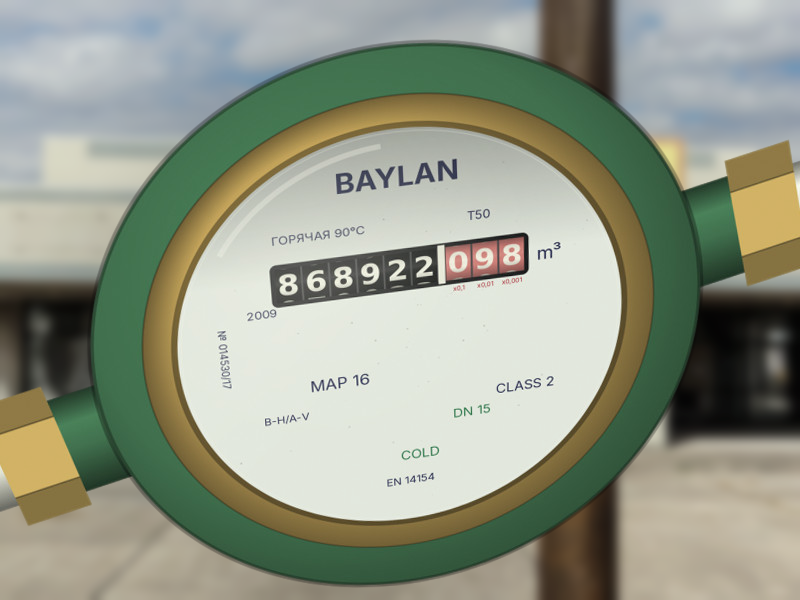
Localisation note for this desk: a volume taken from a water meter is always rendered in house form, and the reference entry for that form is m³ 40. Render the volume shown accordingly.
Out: m³ 868922.098
